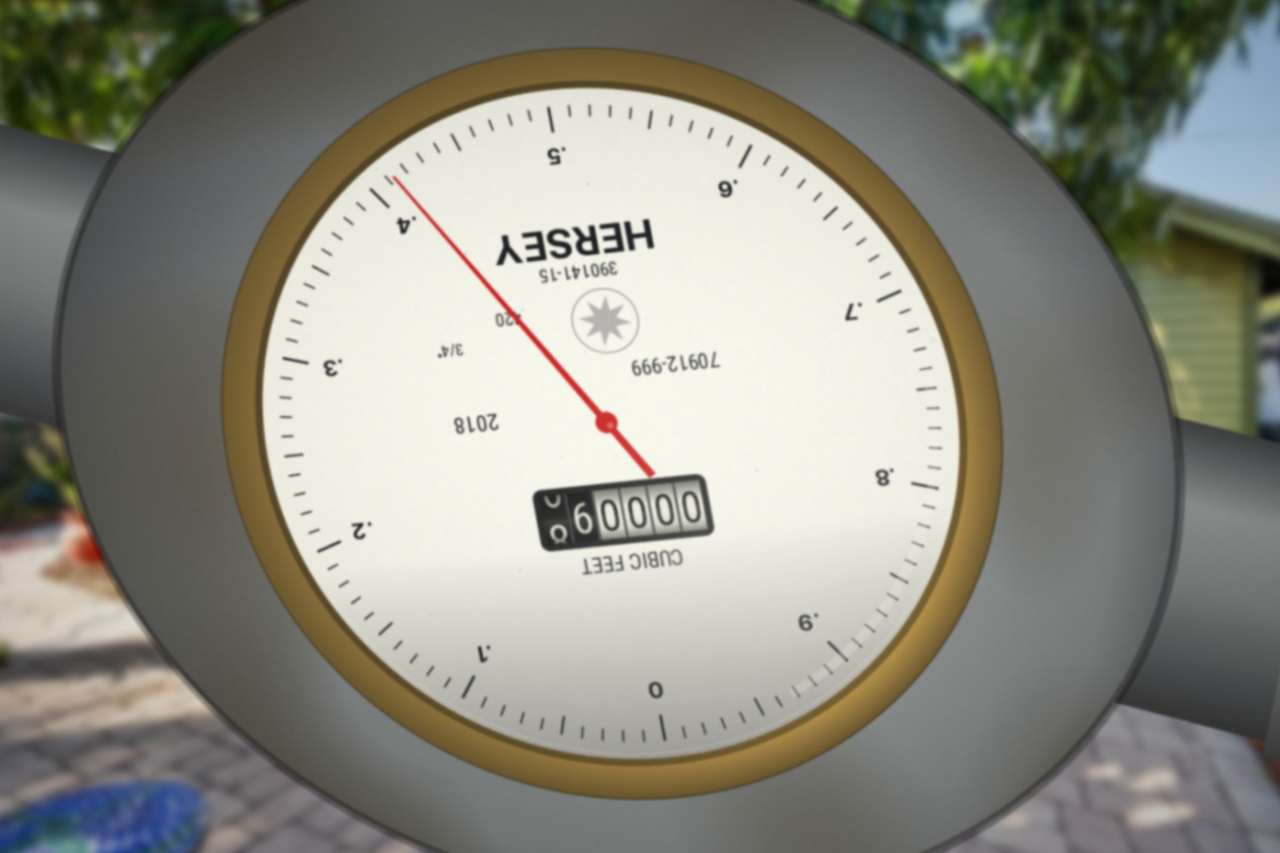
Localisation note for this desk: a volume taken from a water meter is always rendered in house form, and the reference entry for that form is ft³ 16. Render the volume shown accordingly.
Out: ft³ 98.41
